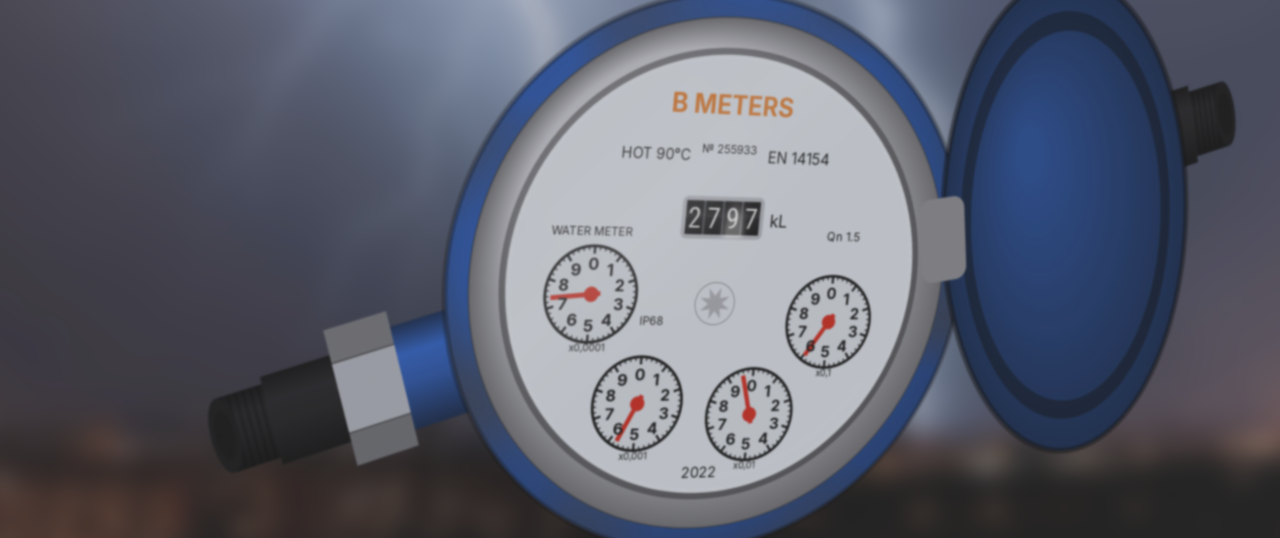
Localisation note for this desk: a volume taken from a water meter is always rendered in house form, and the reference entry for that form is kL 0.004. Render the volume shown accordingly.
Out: kL 2797.5957
